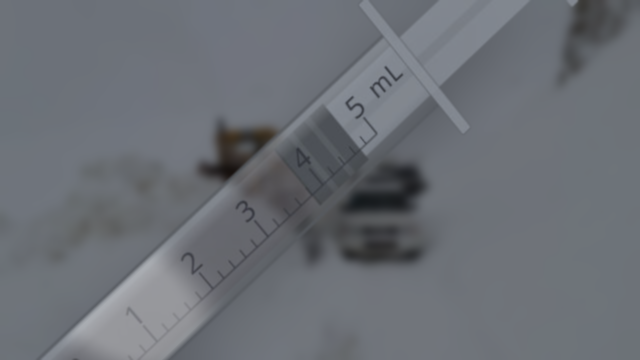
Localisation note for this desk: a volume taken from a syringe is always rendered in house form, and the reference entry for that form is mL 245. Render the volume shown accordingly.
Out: mL 3.8
